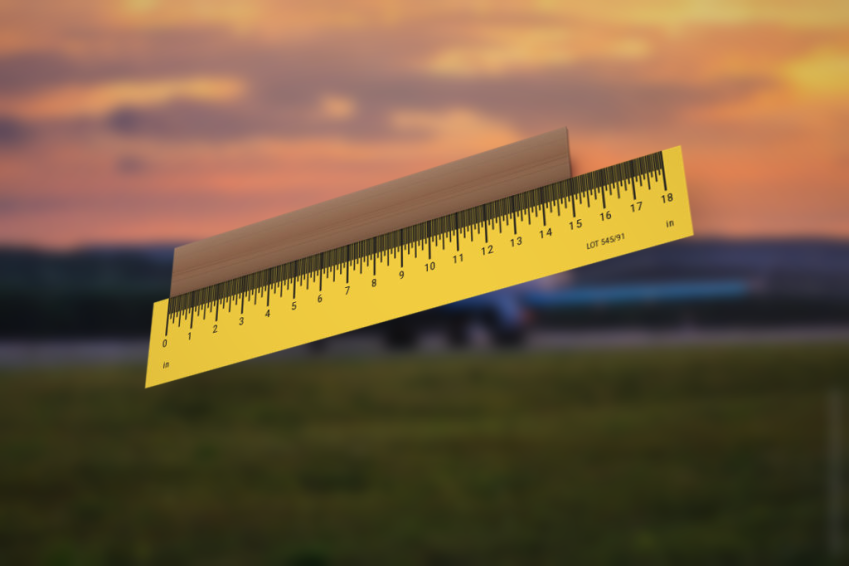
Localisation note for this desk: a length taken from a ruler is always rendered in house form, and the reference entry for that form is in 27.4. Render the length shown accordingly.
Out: in 15
